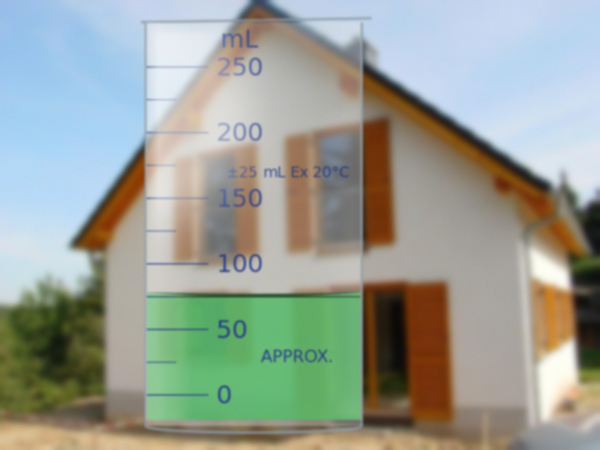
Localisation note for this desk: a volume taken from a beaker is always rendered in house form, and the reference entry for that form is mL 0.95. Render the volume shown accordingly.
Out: mL 75
